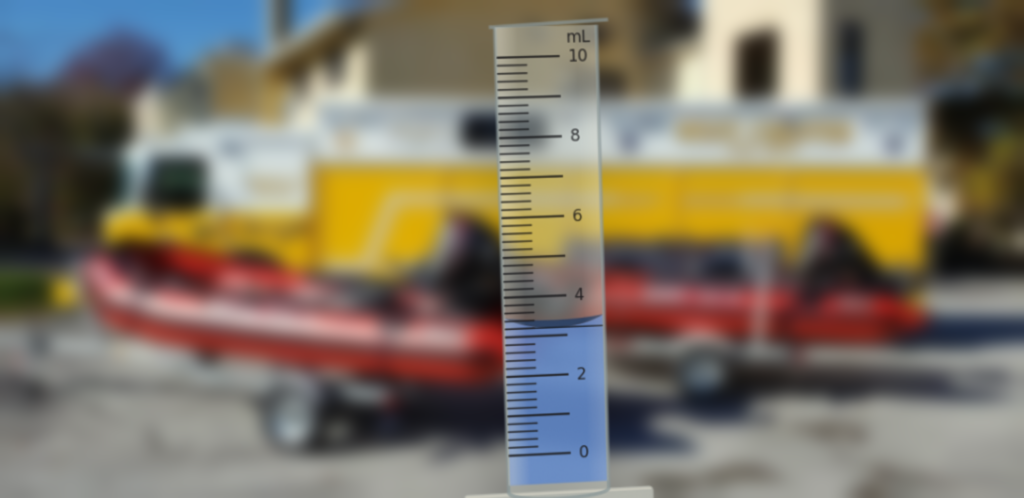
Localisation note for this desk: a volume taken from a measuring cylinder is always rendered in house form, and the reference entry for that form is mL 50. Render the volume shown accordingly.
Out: mL 3.2
